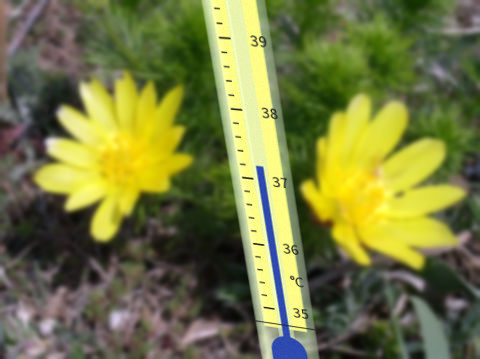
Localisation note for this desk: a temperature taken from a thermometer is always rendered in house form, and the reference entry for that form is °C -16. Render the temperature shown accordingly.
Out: °C 37.2
